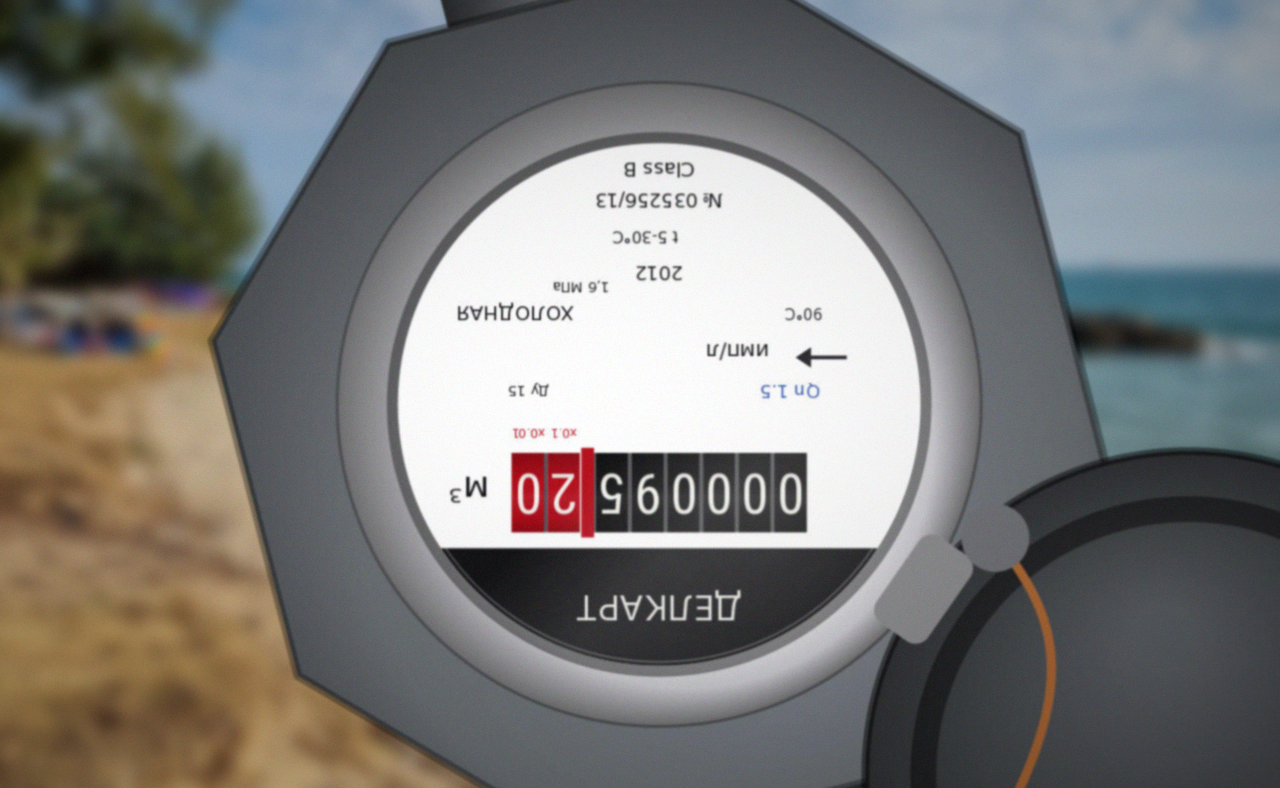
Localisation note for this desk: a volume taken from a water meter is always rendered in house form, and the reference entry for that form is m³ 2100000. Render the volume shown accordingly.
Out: m³ 95.20
